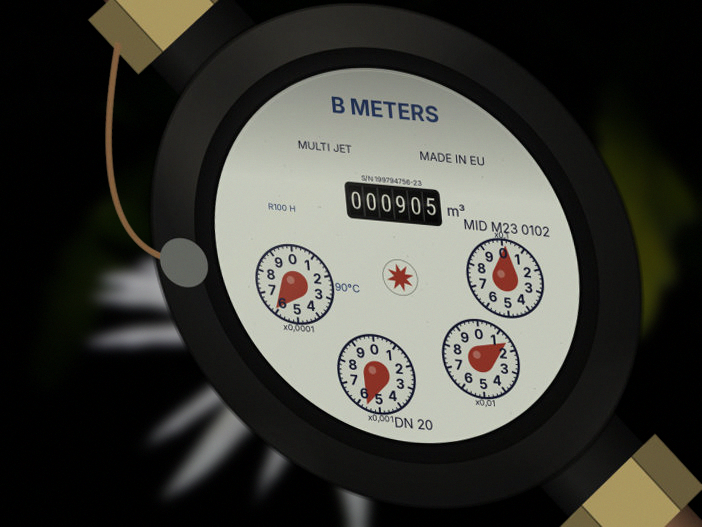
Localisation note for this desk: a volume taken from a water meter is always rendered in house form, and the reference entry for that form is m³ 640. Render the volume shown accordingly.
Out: m³ 905.0156
